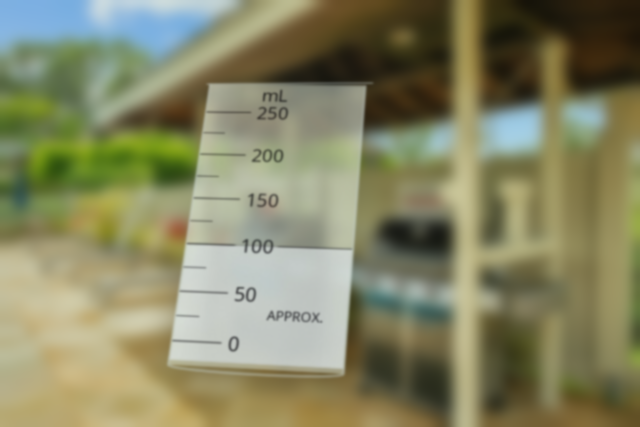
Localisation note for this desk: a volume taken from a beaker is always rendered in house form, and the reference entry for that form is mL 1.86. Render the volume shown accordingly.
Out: mL 100
